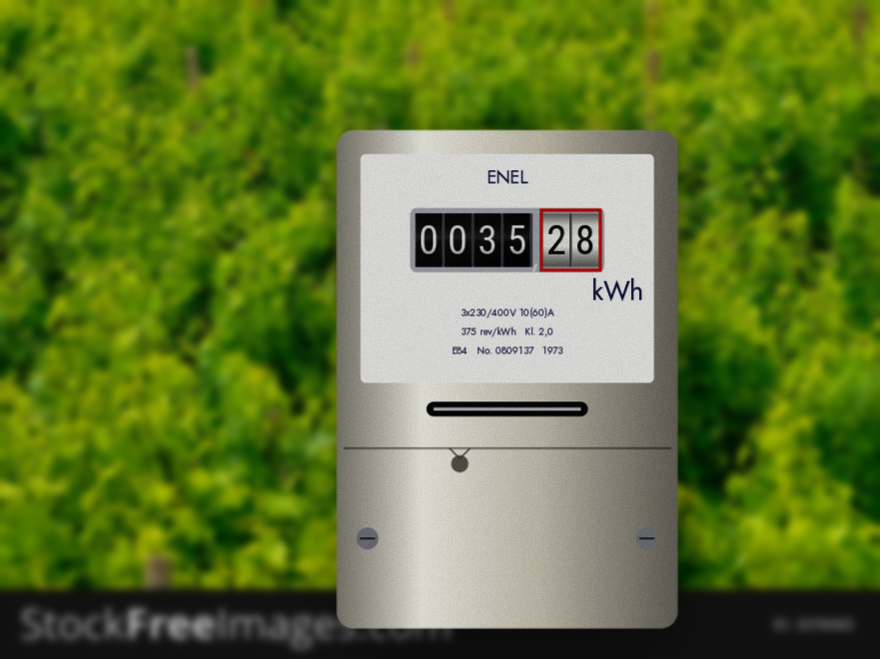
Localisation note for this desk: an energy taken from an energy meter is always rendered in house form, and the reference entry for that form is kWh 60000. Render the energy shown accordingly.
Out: kWh 35.28
